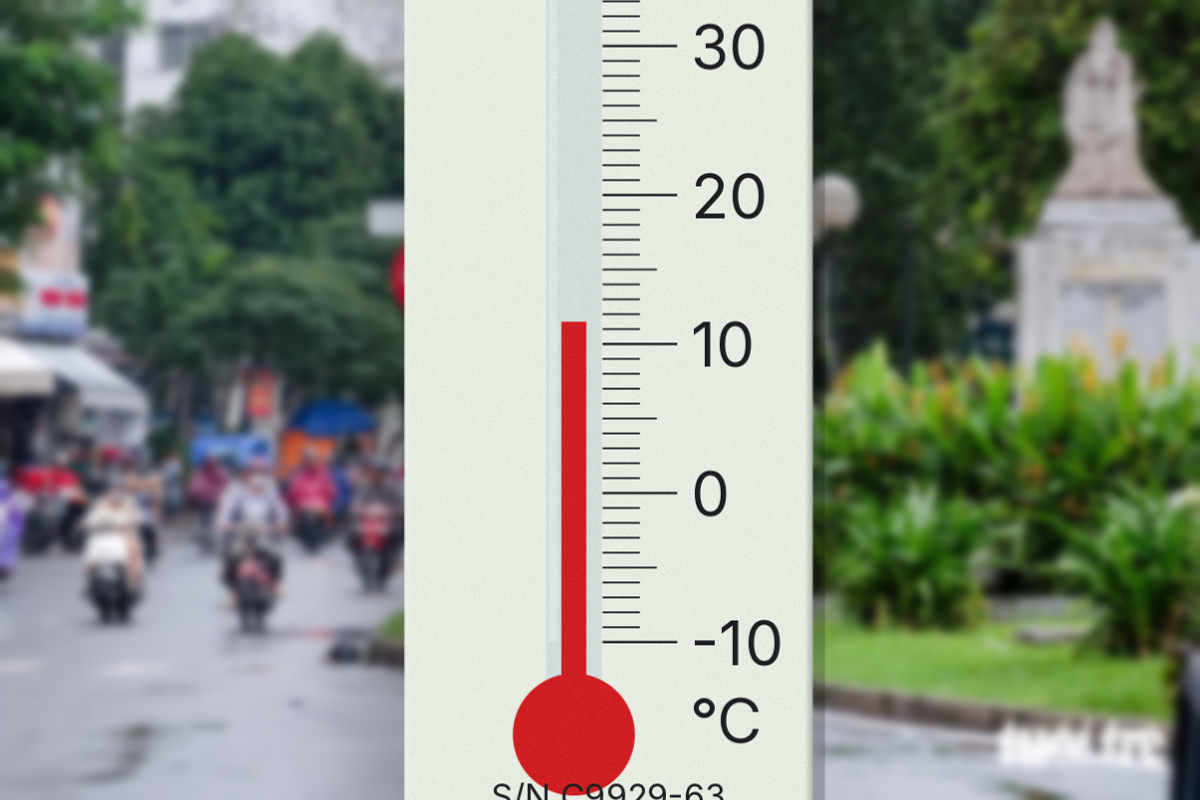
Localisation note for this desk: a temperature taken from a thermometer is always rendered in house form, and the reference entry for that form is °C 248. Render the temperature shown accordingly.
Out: °C 11.5
